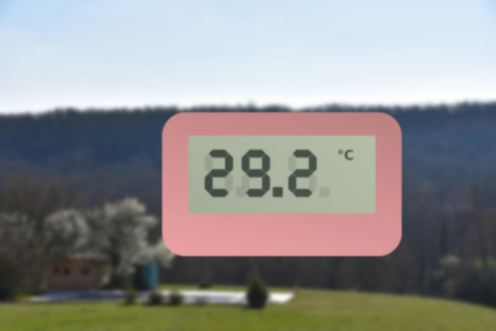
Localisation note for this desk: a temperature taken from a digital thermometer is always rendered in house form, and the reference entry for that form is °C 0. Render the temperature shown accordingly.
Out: °C 29.2
